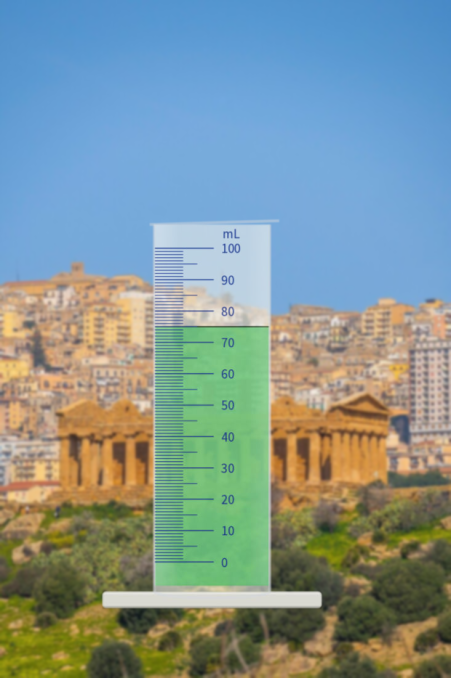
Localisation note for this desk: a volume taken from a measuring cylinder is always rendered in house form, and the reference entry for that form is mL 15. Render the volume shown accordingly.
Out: mL 75
